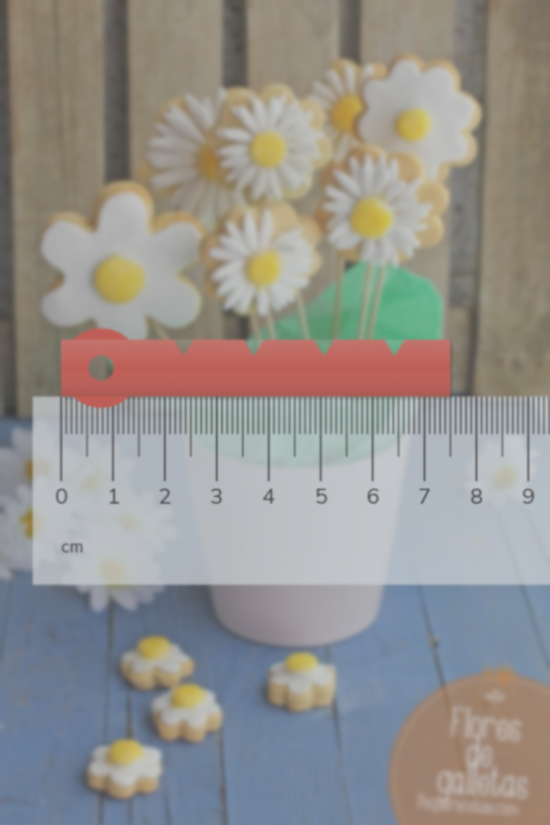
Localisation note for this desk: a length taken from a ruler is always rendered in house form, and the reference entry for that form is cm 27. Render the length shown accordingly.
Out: cm 7.5
